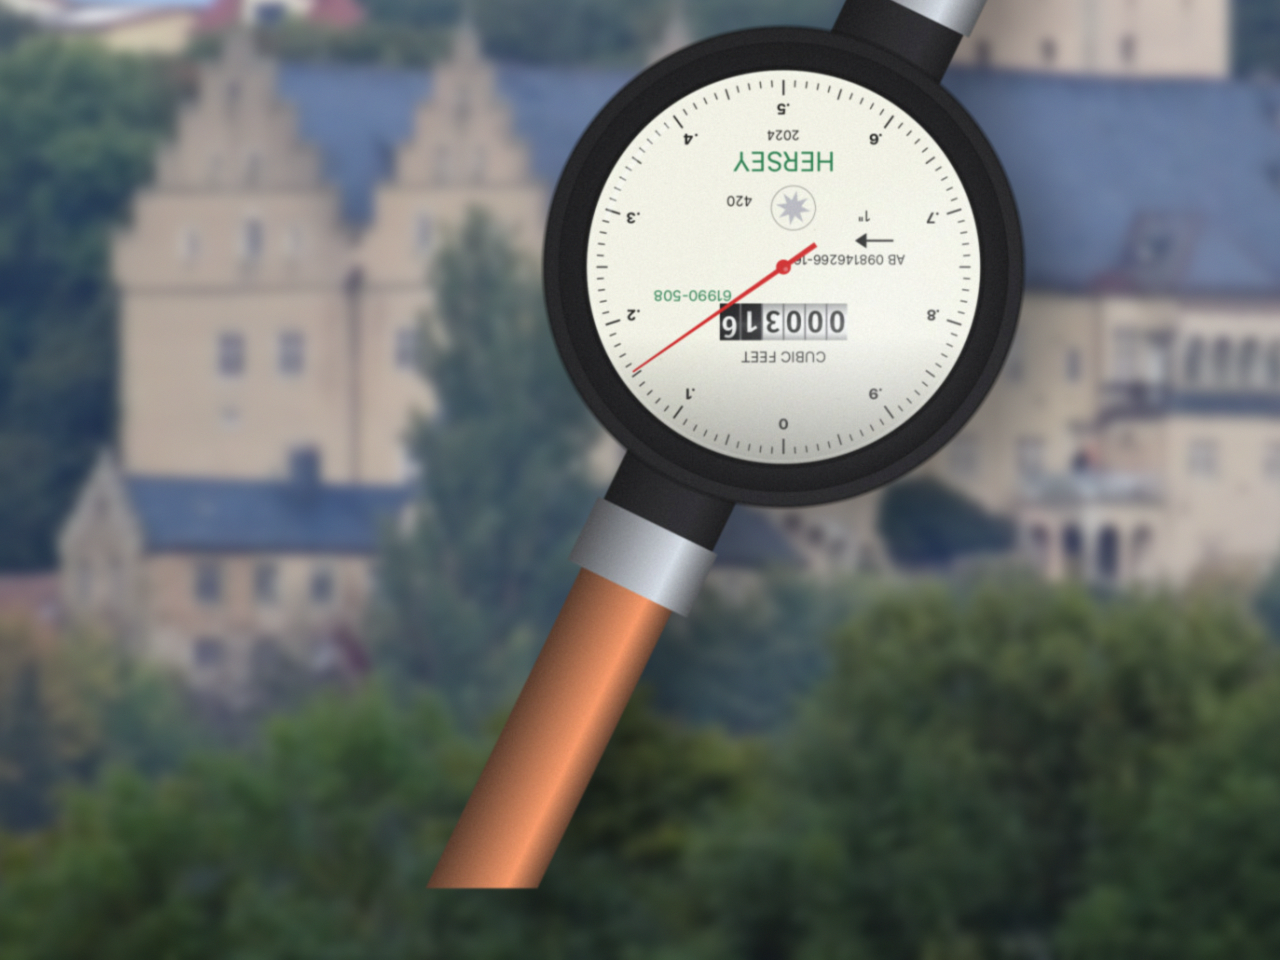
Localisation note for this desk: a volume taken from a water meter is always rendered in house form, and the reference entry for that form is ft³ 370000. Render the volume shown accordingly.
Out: ft³ 316.15
